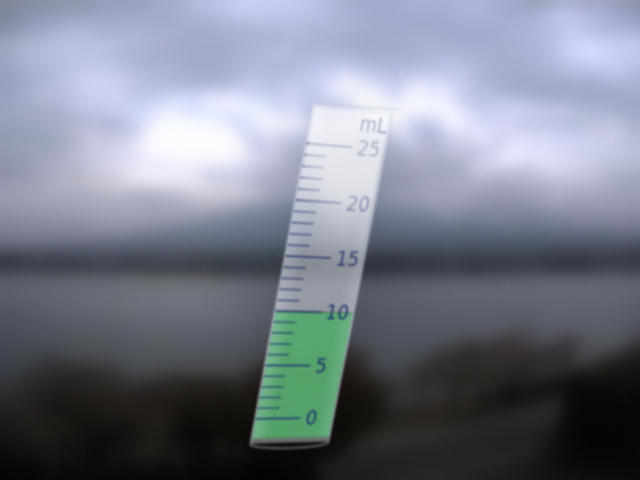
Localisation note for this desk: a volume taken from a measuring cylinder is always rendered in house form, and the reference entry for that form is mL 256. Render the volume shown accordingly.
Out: mL 10
